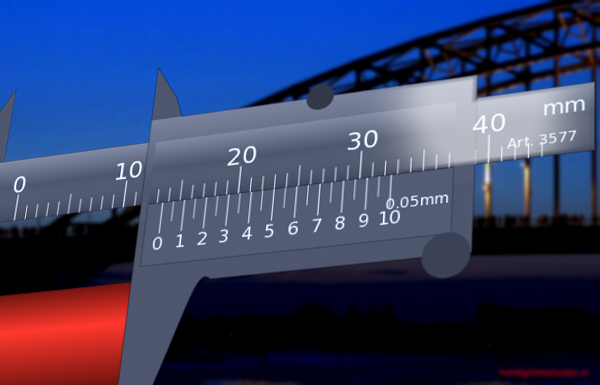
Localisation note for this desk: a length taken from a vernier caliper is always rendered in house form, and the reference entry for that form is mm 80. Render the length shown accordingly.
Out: mm 13.5
